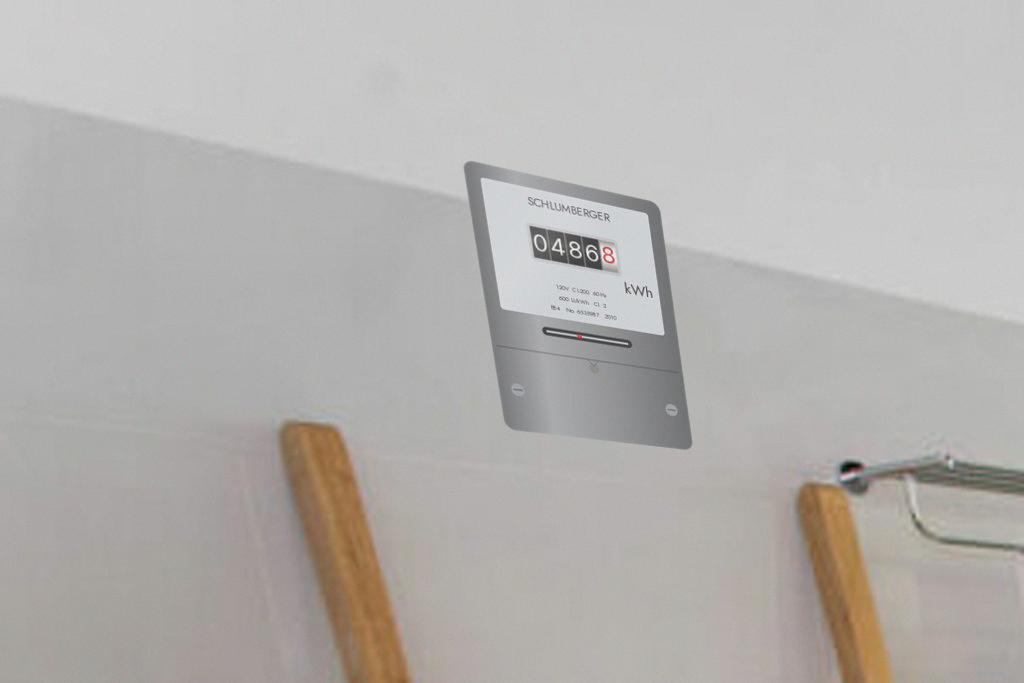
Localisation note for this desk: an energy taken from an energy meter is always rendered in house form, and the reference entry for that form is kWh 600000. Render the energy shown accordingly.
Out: kWh 486.8
